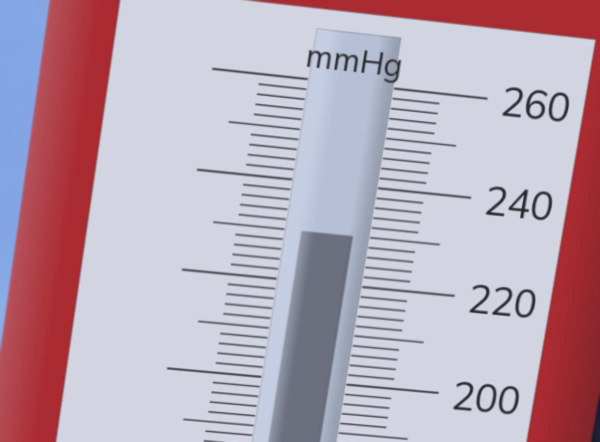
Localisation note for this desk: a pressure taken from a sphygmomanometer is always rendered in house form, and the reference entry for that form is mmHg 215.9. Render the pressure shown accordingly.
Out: mmHg 230
